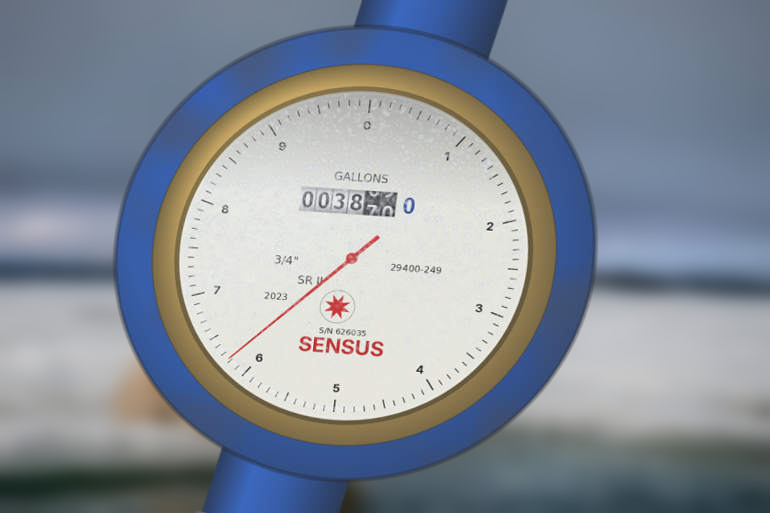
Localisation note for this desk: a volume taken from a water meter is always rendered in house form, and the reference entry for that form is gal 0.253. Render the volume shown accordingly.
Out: gal 38696.2
